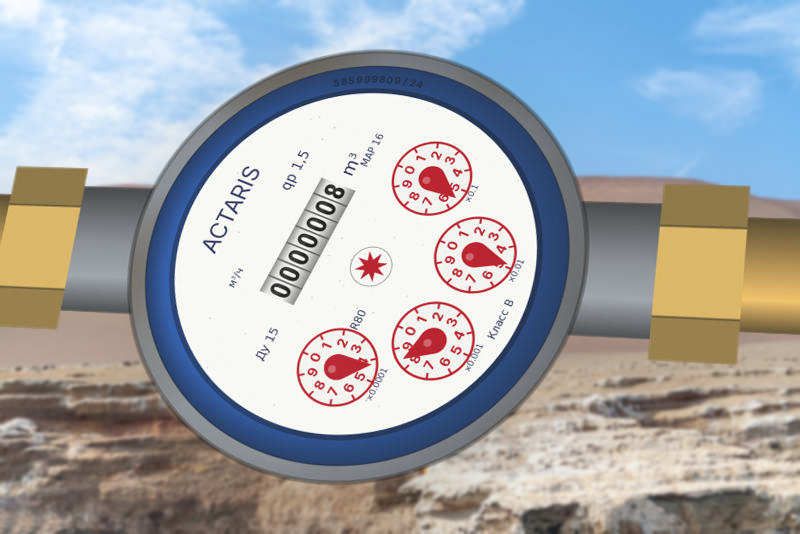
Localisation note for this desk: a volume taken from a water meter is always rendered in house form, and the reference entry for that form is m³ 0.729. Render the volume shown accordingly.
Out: m³ 8.5484
